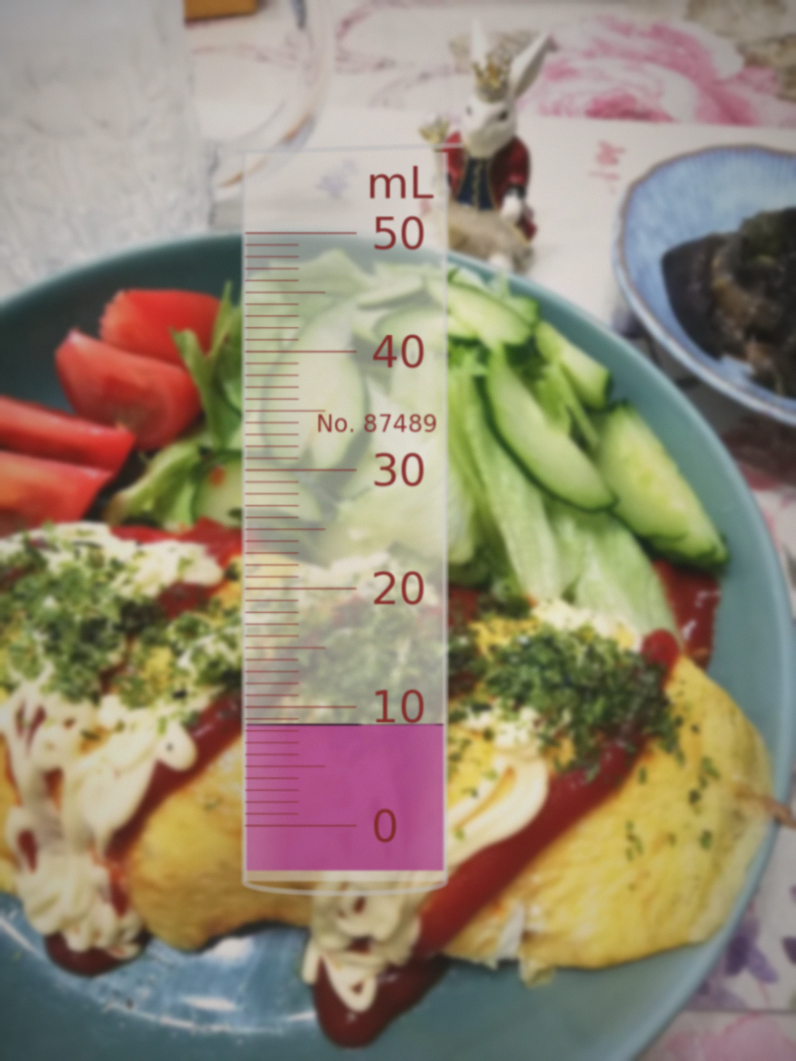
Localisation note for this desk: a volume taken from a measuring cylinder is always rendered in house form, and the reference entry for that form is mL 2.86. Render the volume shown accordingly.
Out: mL 8.5
